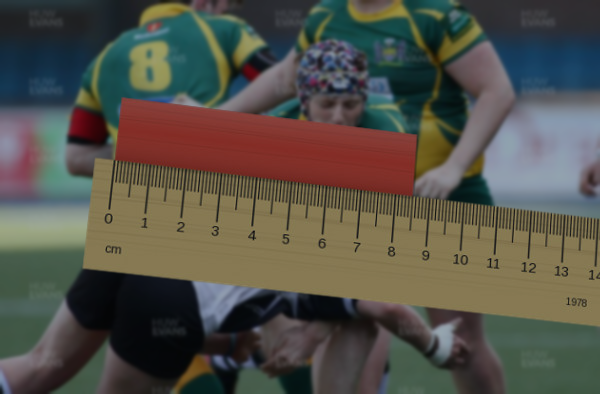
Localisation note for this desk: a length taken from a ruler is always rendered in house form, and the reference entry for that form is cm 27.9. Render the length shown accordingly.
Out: cm 8.5
